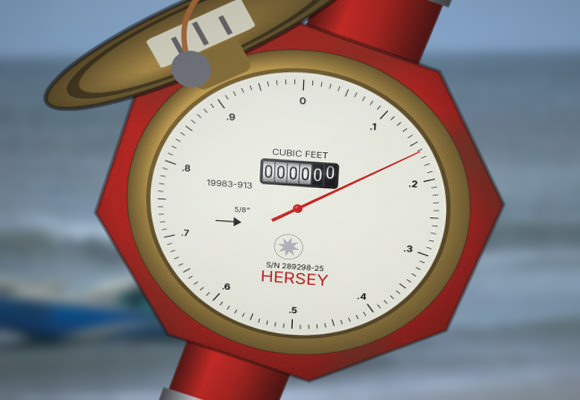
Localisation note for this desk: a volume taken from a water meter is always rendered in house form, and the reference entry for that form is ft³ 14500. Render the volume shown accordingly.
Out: ft³ 0.16
